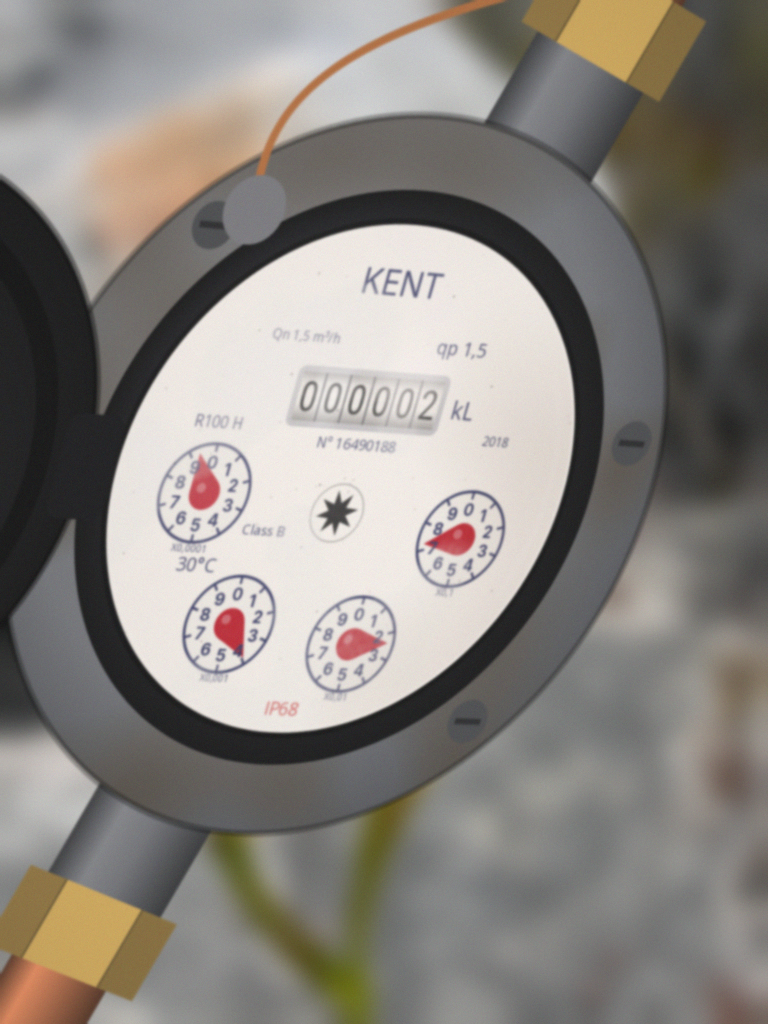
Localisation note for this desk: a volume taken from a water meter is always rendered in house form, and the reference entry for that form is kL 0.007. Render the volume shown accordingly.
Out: kL 2.7239
